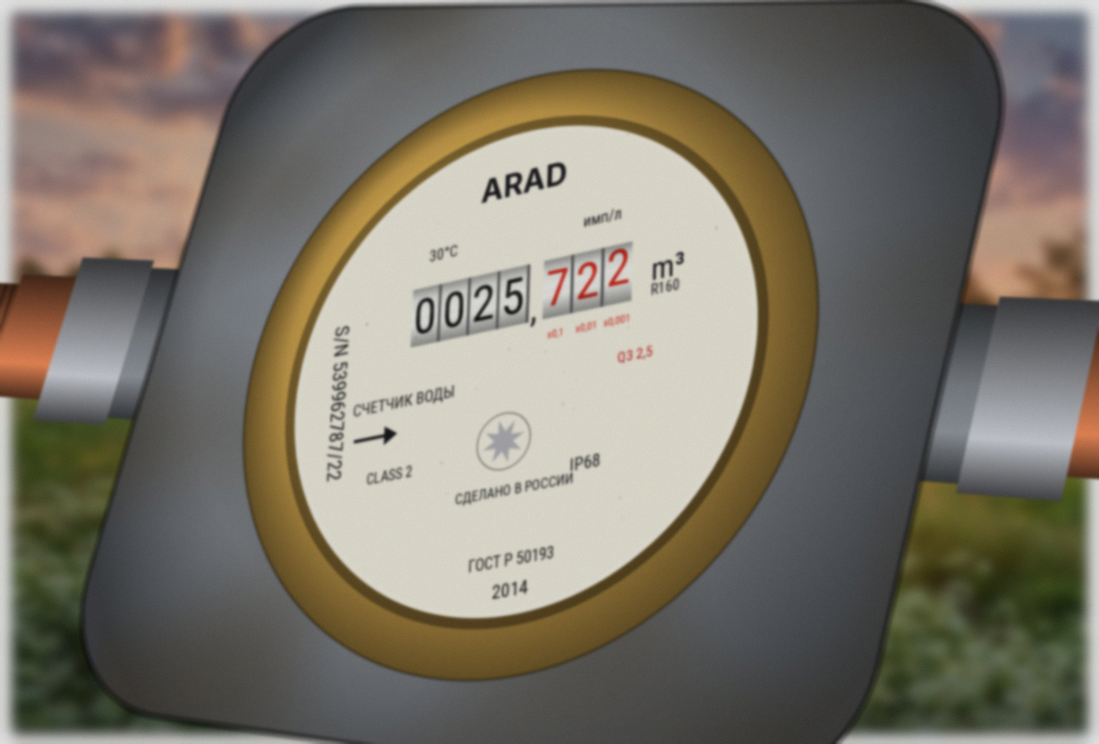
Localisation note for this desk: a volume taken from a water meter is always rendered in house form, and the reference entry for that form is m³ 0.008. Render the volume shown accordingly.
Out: m³ 25.722
